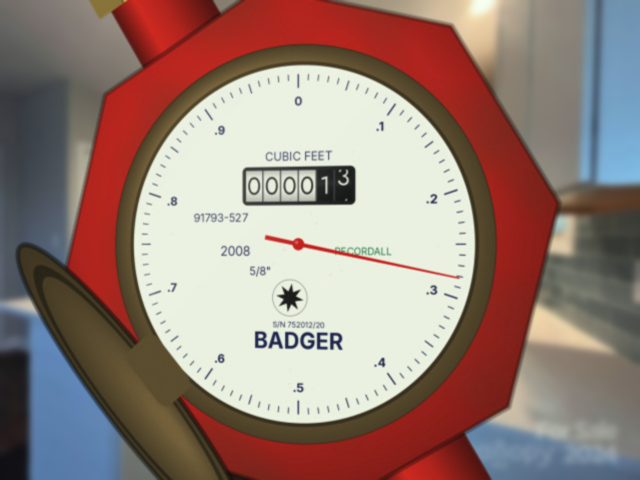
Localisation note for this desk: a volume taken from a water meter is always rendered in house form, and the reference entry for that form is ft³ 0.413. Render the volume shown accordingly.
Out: ft³ 13.28
